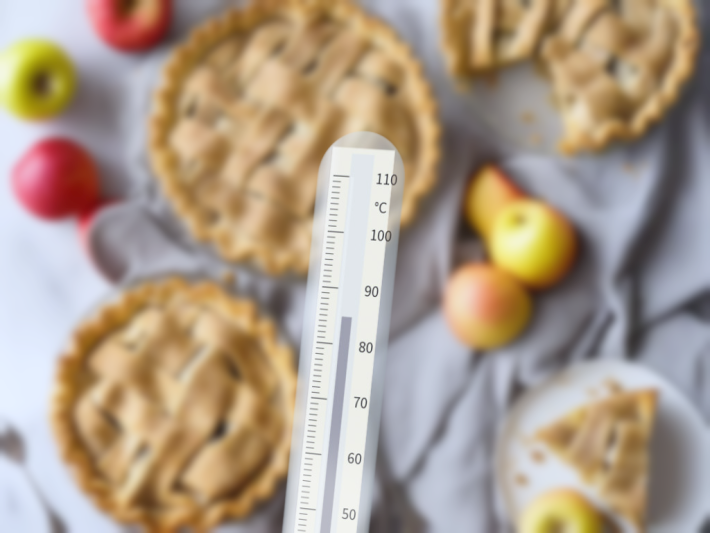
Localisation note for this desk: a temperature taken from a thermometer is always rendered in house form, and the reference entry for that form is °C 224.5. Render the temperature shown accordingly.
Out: °C 85
